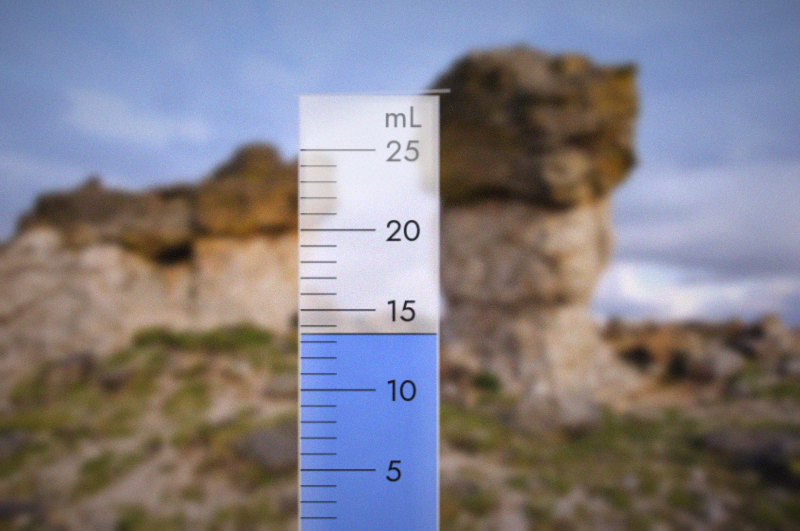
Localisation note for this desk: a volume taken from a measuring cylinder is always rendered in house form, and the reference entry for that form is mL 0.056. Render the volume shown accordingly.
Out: mL 13.5
